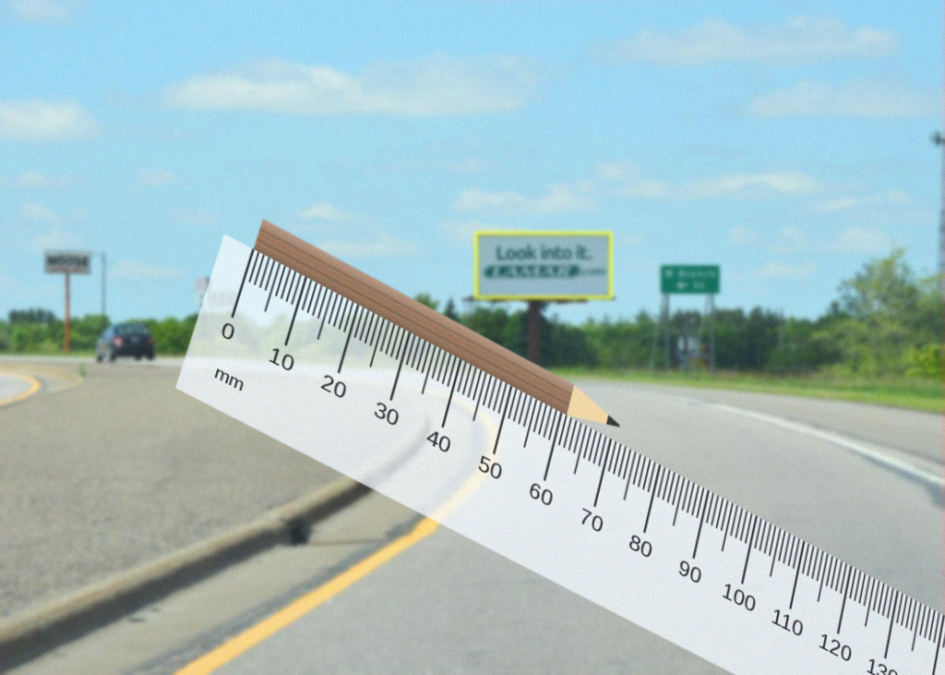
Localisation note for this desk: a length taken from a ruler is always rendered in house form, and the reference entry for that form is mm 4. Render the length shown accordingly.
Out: mm 71
